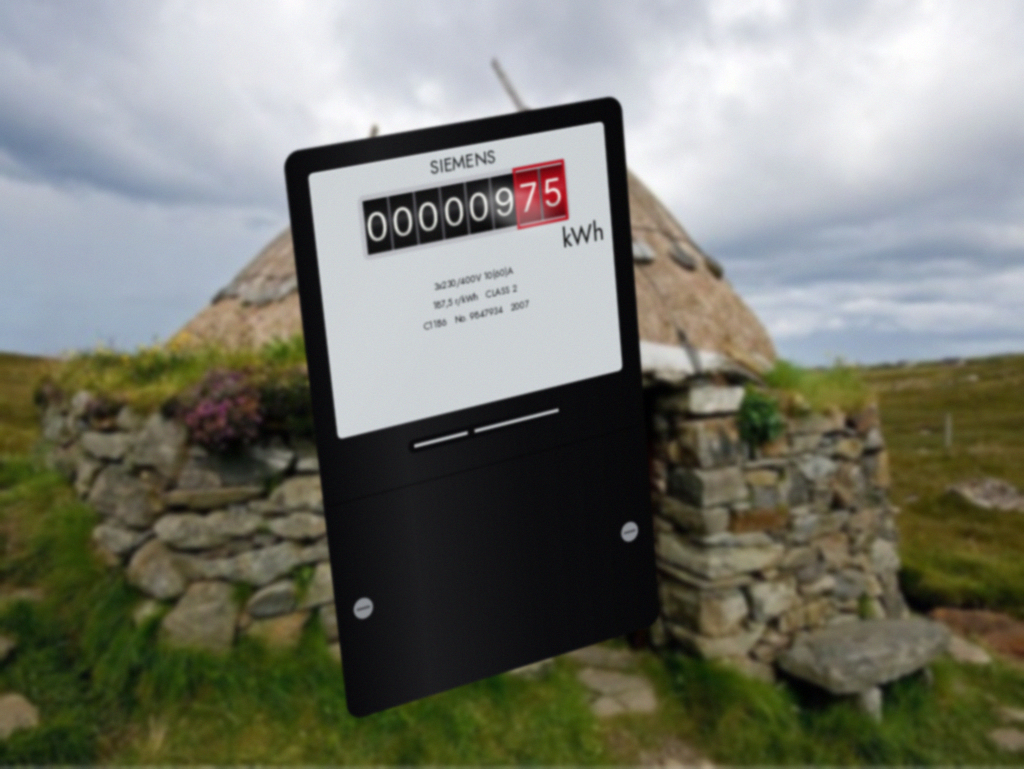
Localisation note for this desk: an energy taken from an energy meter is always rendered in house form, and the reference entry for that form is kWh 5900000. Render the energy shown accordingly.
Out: kWh 9.75
